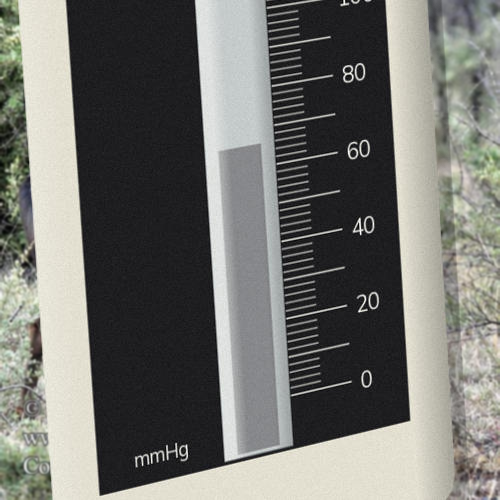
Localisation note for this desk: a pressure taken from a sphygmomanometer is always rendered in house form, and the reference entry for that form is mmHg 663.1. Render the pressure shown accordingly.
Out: mmHg 66
